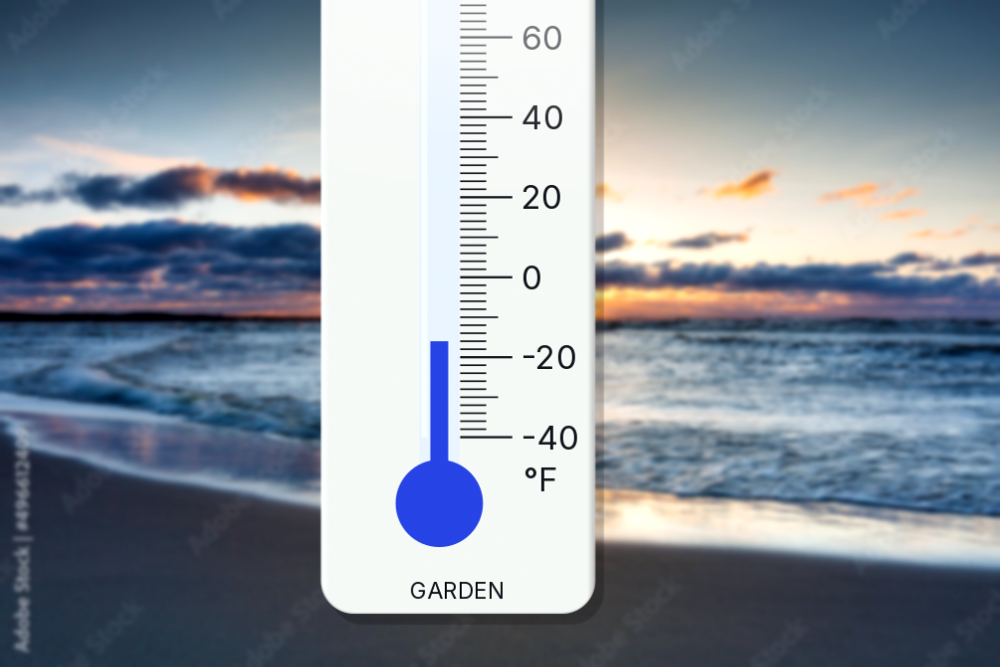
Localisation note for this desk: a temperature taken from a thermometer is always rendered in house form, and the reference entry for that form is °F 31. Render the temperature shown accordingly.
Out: °F -16
